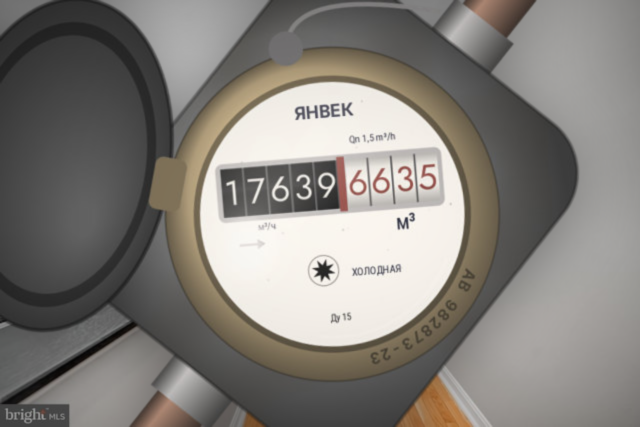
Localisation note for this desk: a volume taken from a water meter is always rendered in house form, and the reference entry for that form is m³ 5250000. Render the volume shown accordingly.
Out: m³ 17639.6635
